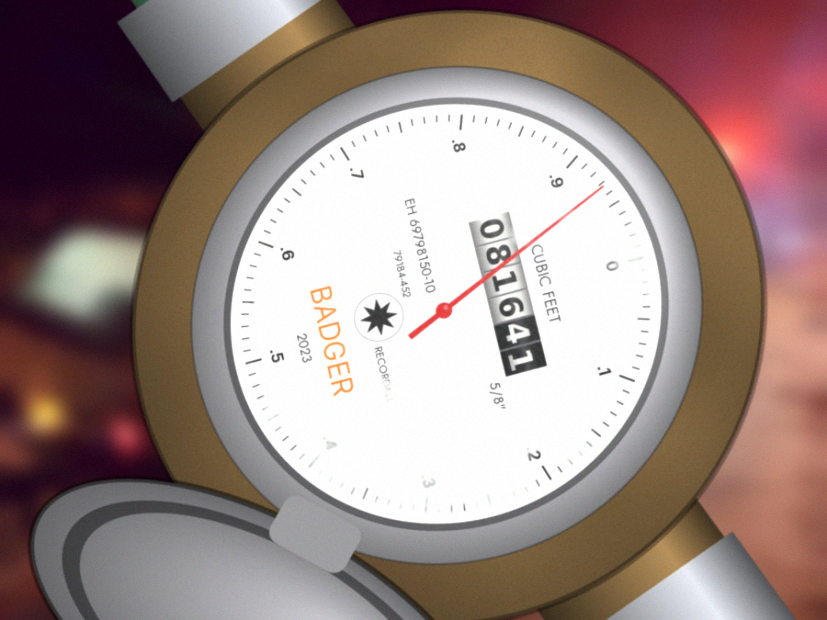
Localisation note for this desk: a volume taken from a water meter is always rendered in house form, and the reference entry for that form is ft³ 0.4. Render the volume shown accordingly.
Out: ft³ 81640.93
